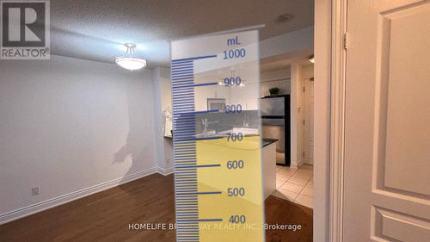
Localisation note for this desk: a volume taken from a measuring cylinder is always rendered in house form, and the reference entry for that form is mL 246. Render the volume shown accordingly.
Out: mL 700
